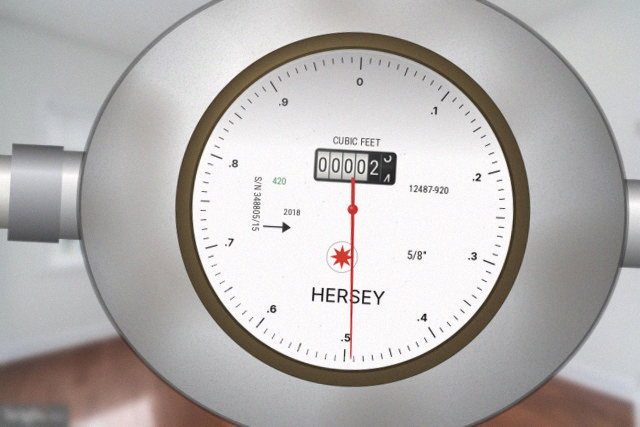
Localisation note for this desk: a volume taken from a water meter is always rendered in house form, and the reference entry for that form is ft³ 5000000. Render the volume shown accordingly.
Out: ft³ 23.49
